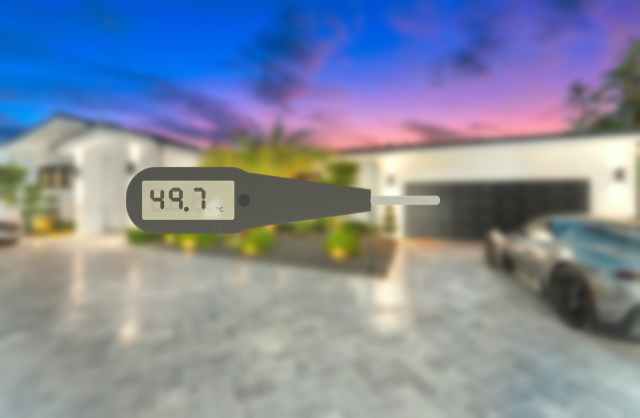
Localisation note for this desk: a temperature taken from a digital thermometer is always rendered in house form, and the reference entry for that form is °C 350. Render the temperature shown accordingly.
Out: °C 49.7
